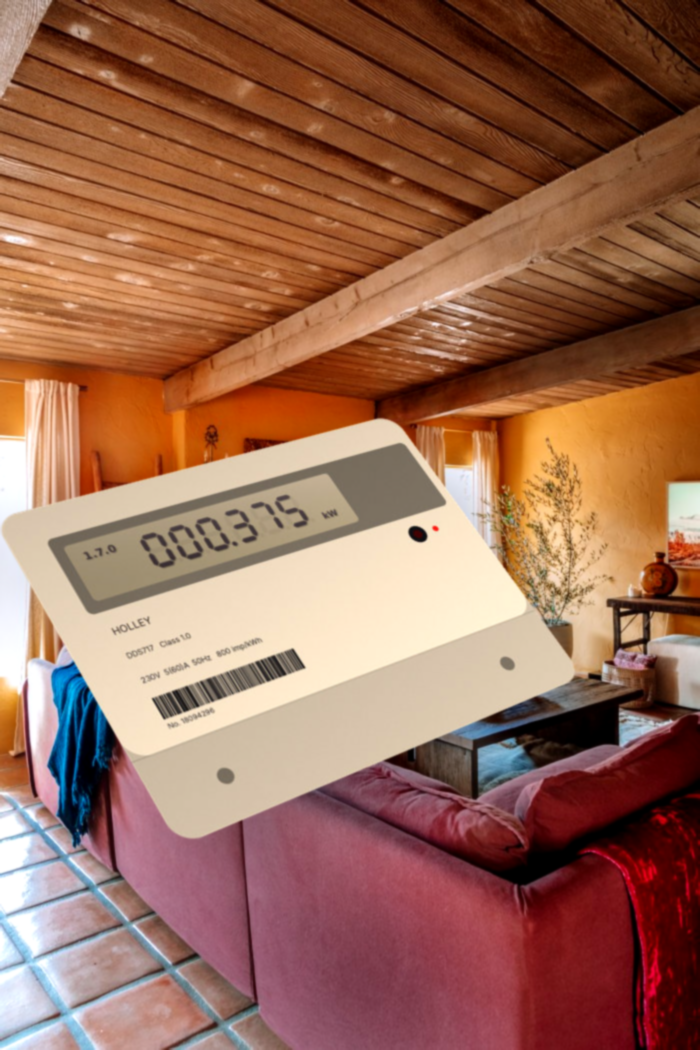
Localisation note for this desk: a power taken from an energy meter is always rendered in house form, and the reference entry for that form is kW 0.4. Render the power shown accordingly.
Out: kW 0.375
